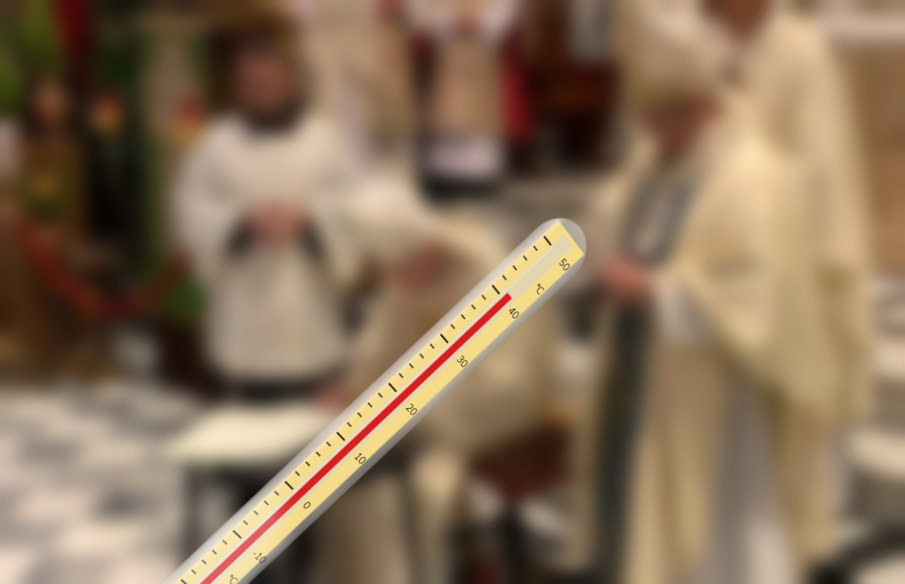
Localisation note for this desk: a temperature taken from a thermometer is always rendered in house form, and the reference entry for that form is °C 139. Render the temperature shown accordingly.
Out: °C 41
